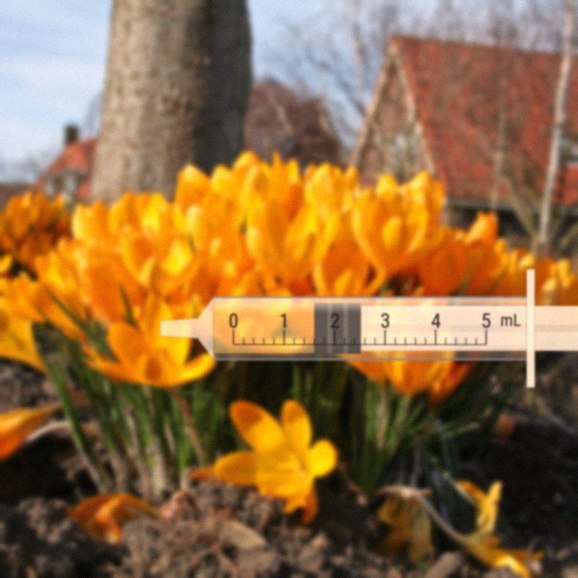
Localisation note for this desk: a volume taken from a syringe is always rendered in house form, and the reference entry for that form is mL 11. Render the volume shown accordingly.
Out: mL 1.6
